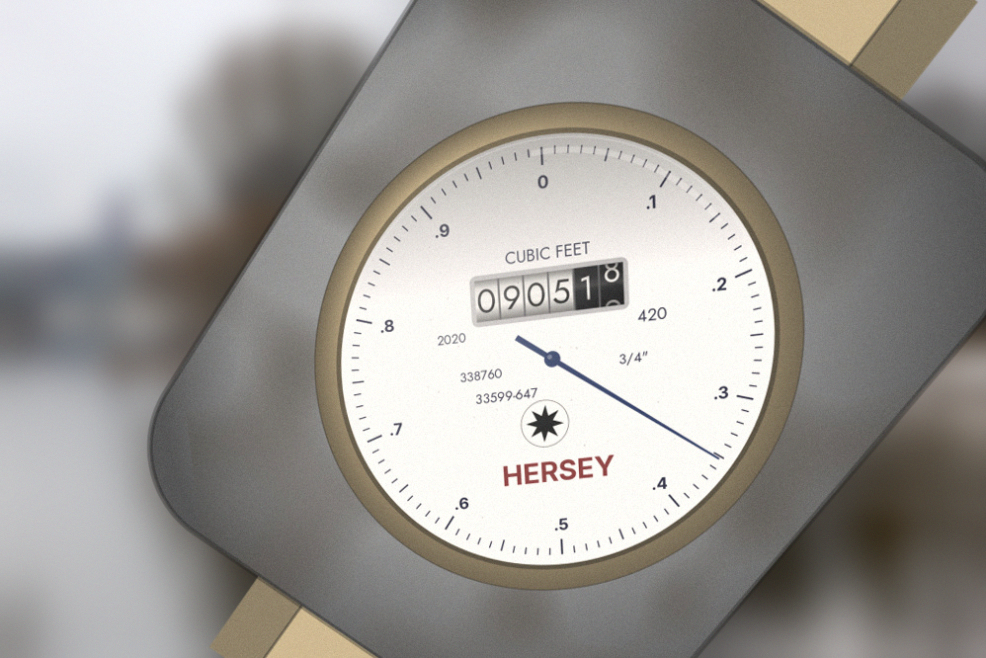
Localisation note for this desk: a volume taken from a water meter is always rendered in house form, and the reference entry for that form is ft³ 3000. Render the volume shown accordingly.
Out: ft³ 90518.35
